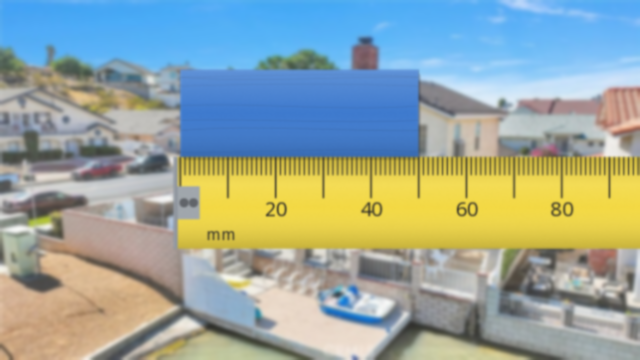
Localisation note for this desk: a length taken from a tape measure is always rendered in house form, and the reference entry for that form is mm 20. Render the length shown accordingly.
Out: mm 50
